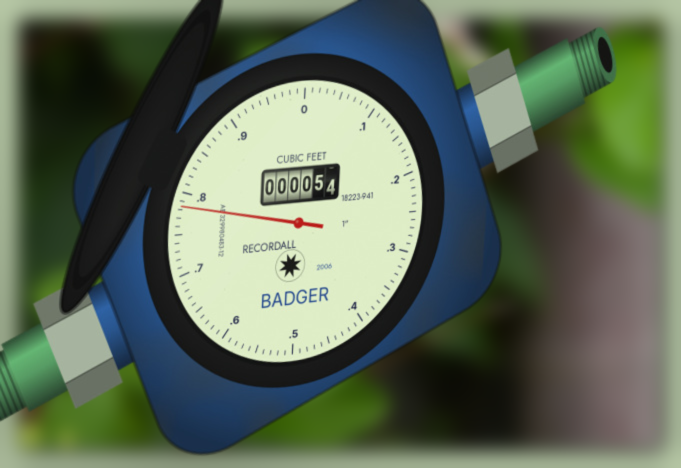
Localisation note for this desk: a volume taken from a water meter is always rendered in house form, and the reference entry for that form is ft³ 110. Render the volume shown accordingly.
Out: ft³ 53.78
